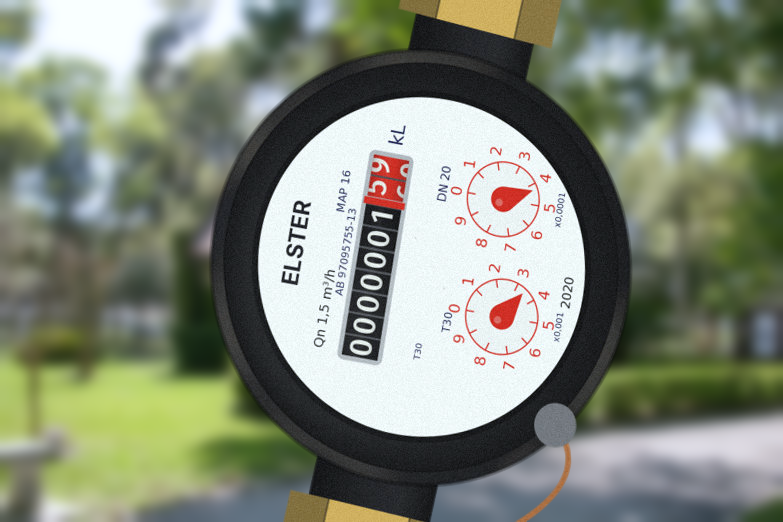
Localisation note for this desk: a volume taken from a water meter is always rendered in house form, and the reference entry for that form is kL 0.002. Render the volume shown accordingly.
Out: kL 1.5934
